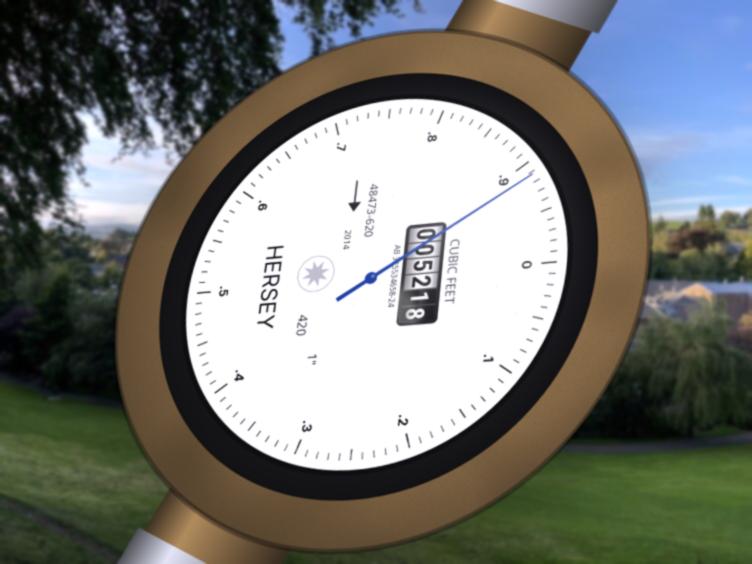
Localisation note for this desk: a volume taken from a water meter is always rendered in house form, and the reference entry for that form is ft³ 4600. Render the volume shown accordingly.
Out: ft³ 5217.91
